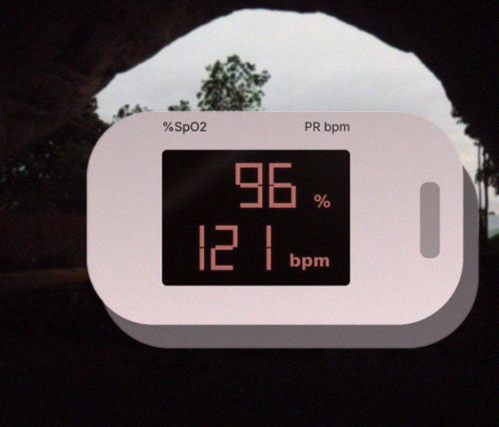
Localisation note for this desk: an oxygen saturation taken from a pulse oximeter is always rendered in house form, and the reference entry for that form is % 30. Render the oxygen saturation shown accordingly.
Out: % 96
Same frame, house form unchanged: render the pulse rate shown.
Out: bpm 121
